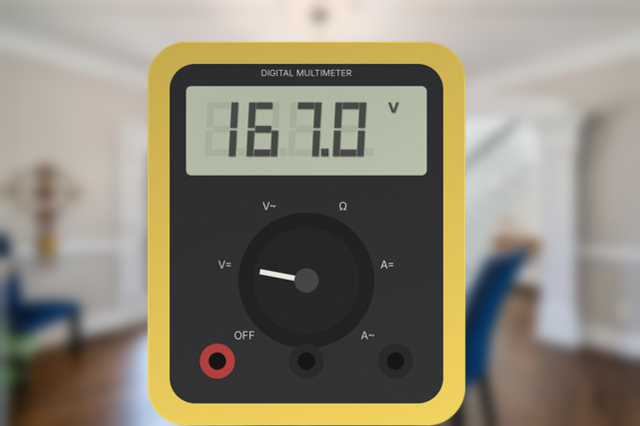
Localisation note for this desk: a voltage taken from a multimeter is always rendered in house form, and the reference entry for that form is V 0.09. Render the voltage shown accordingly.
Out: V 167.0
